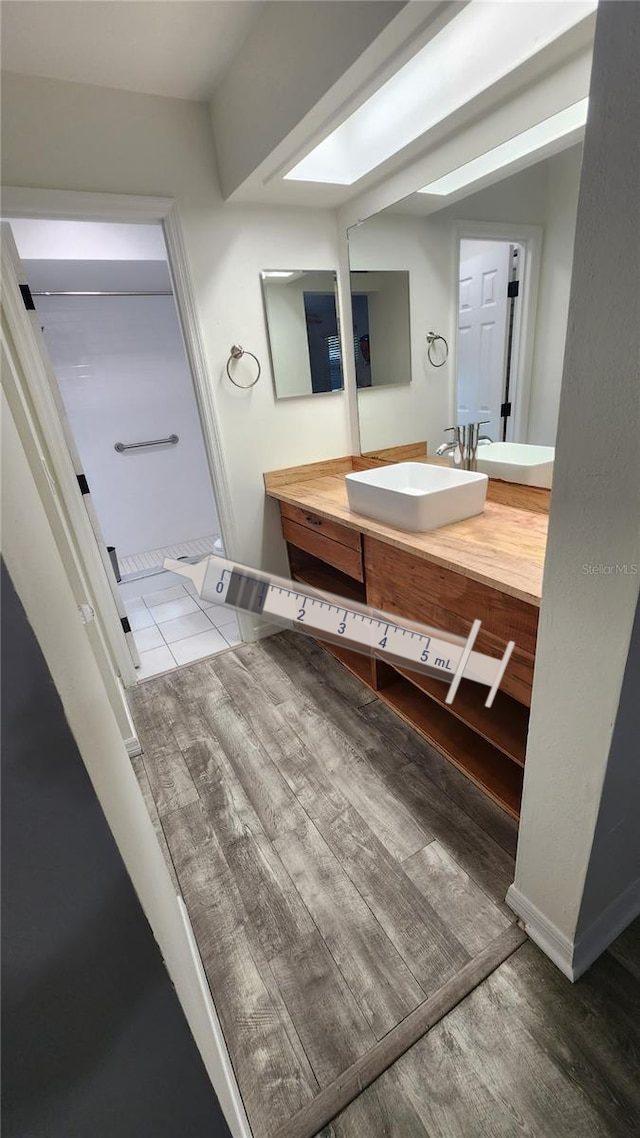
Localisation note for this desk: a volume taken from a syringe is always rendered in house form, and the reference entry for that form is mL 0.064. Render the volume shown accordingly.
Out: mL 0.2
